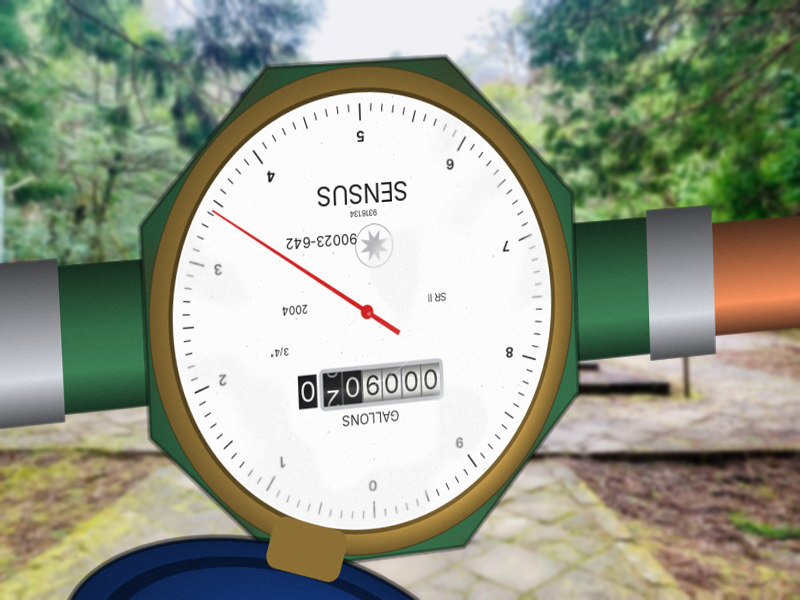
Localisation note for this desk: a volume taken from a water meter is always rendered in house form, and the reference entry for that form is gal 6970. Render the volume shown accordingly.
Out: gal 9023.4
